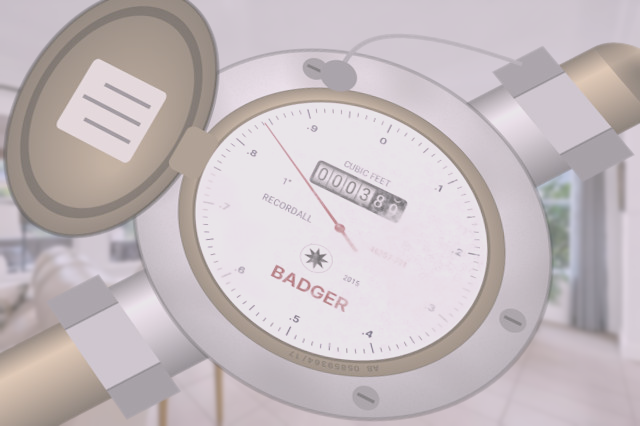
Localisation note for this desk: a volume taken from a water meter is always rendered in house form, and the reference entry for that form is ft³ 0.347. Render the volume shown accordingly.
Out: ft³ 388.84
